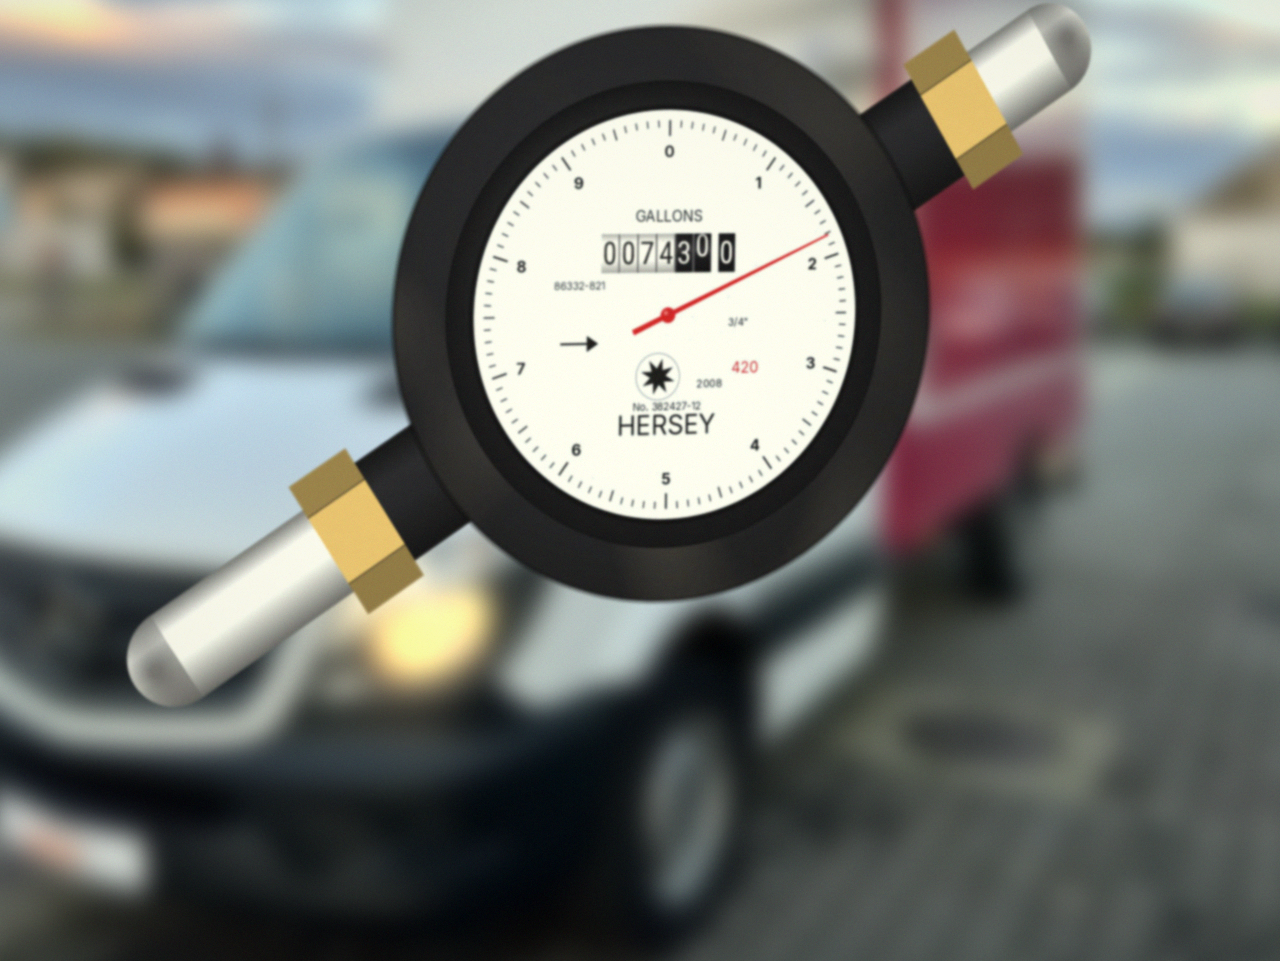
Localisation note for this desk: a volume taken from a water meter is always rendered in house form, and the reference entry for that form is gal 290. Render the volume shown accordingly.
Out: gal 74301.8
